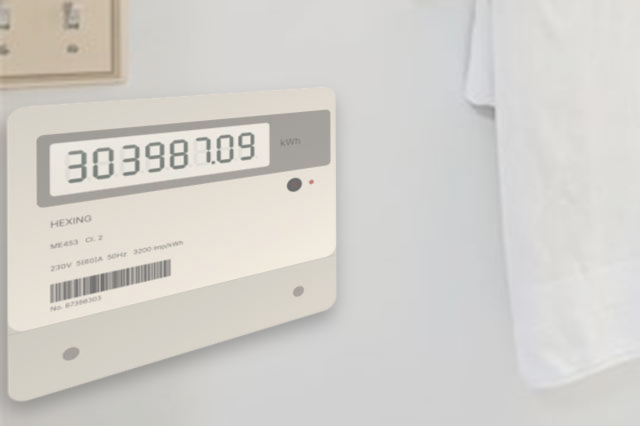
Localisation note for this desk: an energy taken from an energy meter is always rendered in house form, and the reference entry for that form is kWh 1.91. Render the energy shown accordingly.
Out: kWh 303987.09
